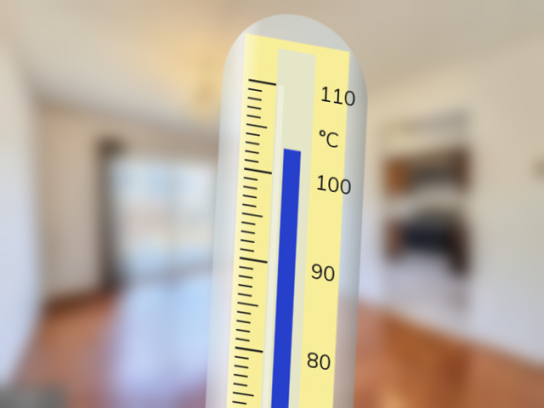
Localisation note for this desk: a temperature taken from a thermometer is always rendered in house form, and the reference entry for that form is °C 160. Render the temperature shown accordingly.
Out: °C 103
